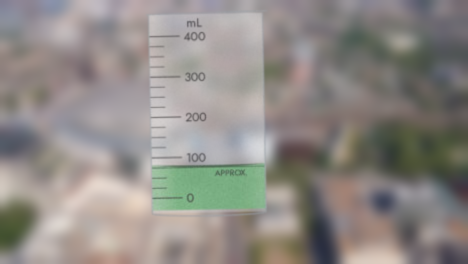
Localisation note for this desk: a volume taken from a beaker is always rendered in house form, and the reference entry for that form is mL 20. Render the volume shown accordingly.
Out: mL 75
